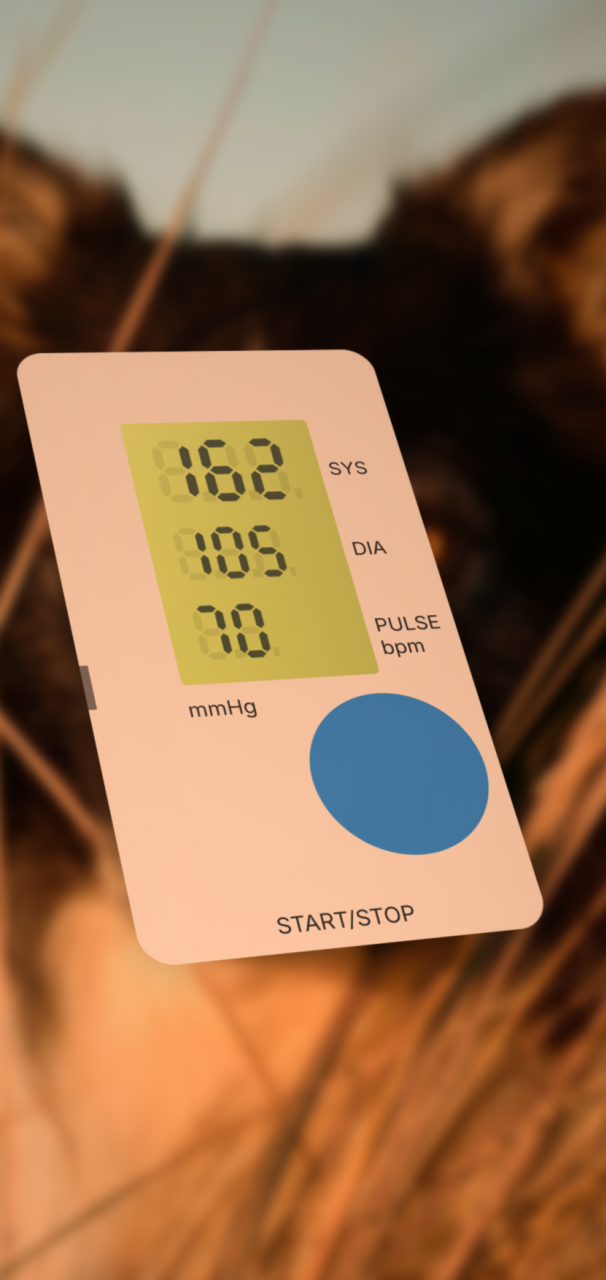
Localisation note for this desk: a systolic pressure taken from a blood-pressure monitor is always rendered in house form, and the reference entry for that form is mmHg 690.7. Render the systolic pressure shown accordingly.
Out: mmHg 162
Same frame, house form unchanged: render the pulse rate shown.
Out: bpm 70
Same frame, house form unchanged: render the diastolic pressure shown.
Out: mmHg 105
